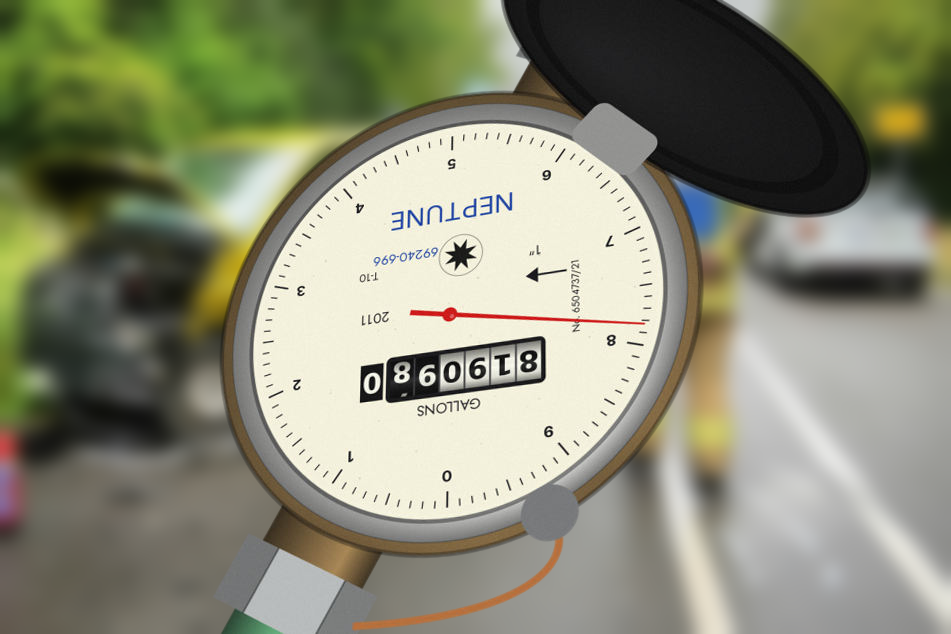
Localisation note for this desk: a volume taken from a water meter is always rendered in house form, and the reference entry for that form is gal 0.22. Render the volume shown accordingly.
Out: gal 8190977.8
